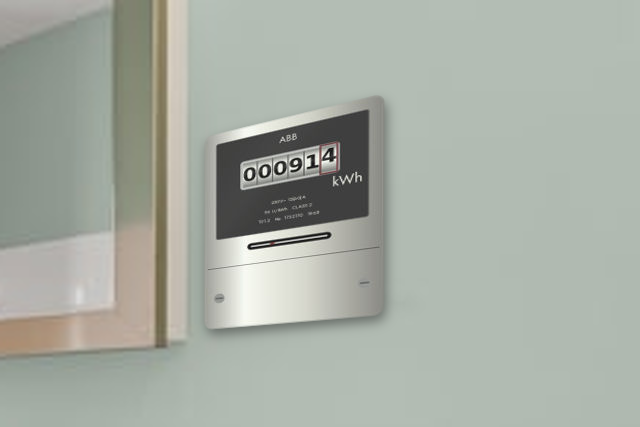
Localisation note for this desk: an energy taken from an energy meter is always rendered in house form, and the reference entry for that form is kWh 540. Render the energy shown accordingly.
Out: kWh 91.4
